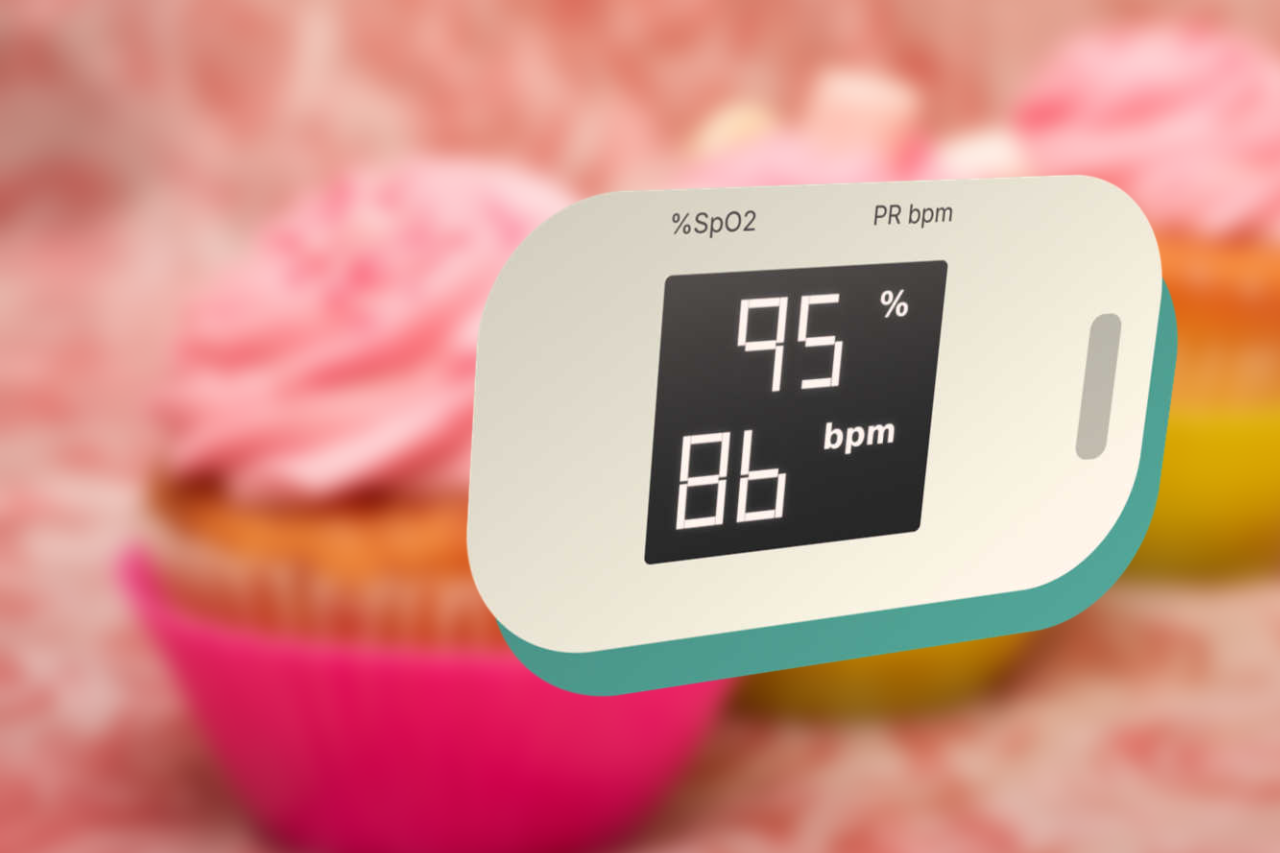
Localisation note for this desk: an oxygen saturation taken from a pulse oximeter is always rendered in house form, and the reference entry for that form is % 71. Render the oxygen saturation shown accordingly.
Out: % 95
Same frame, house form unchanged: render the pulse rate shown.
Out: bpm 86
